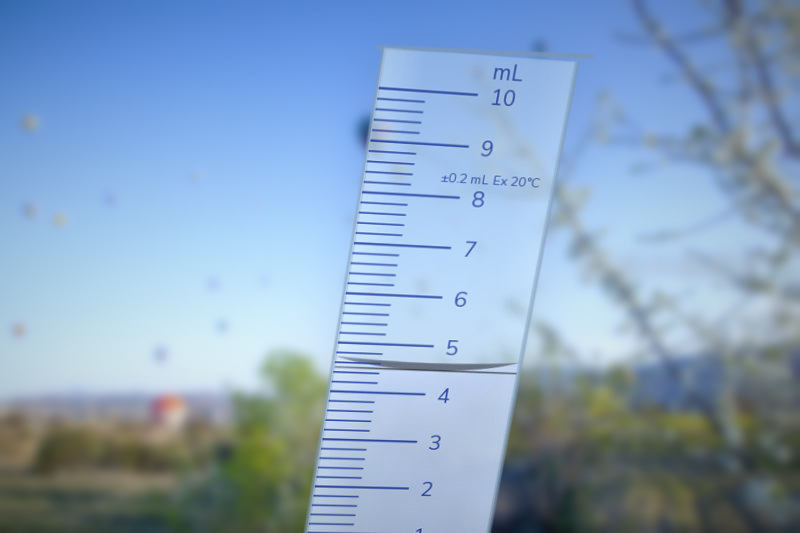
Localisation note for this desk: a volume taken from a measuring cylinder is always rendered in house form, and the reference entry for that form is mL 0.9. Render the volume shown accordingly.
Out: mL 4.5
